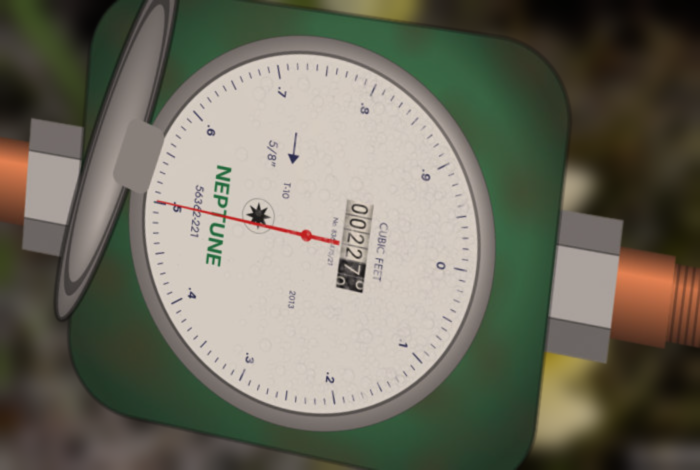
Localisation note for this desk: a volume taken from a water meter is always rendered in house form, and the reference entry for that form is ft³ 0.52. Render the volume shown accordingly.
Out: ft³ 2278.50
